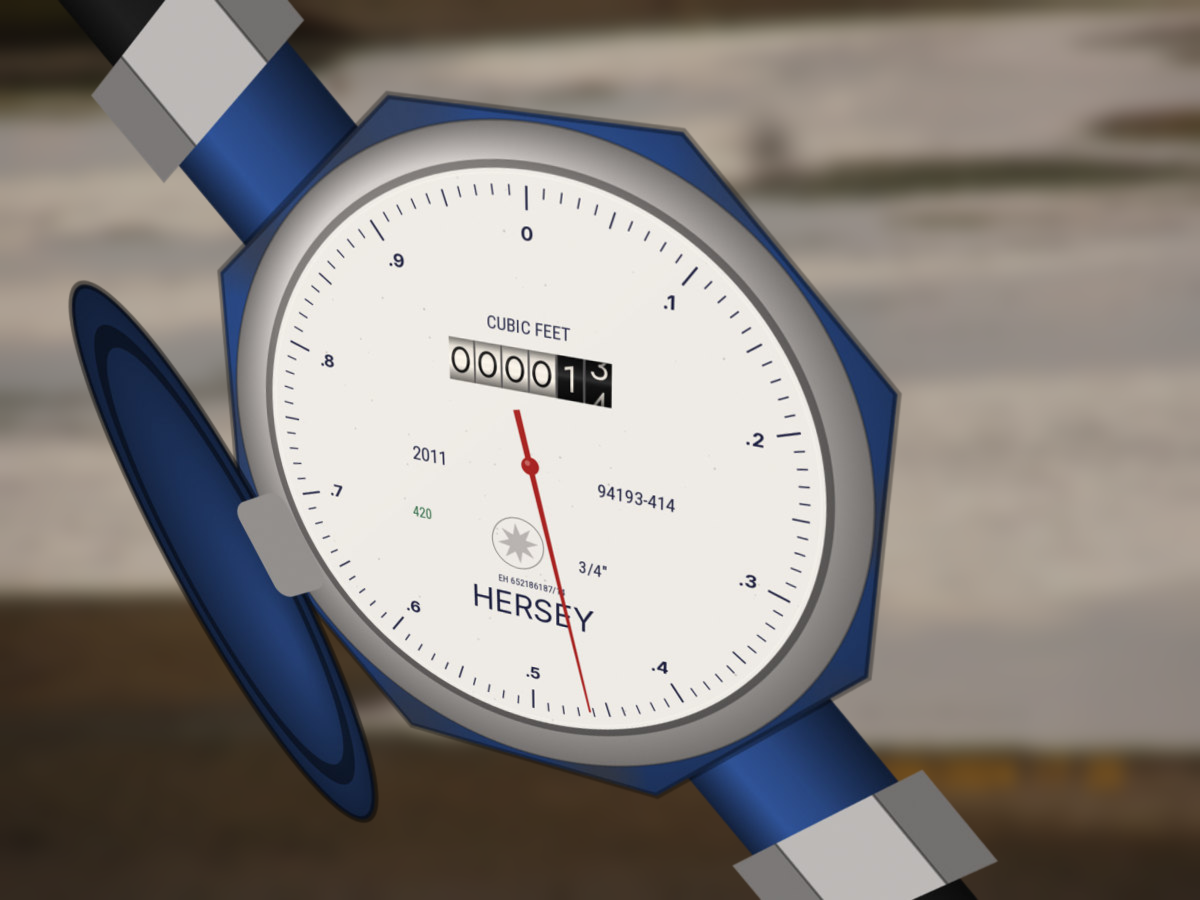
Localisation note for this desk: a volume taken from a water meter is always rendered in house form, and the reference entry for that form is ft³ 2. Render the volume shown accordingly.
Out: ft³ 13.46
